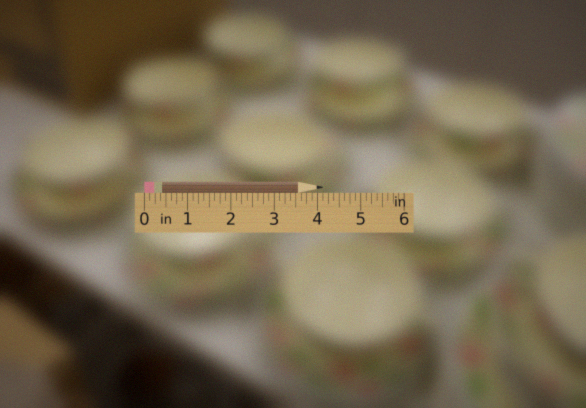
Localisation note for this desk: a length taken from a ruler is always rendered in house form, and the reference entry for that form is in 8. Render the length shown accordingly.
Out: in 4.125
